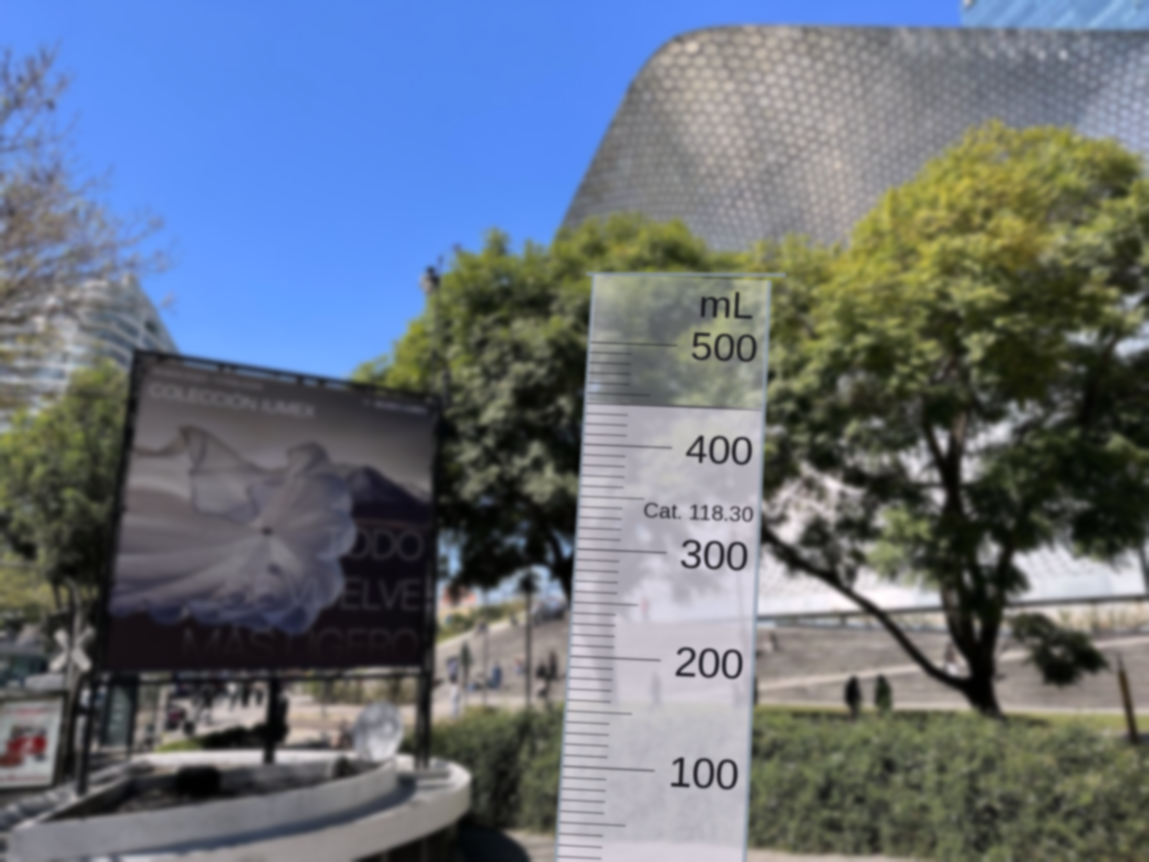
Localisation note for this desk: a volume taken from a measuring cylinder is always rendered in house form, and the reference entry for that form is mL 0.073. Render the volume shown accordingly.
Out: mL 440
